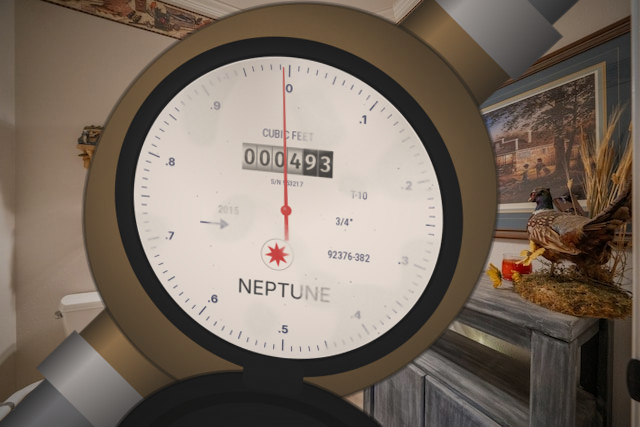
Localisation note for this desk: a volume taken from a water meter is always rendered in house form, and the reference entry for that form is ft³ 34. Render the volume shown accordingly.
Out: ft³ 492.99
